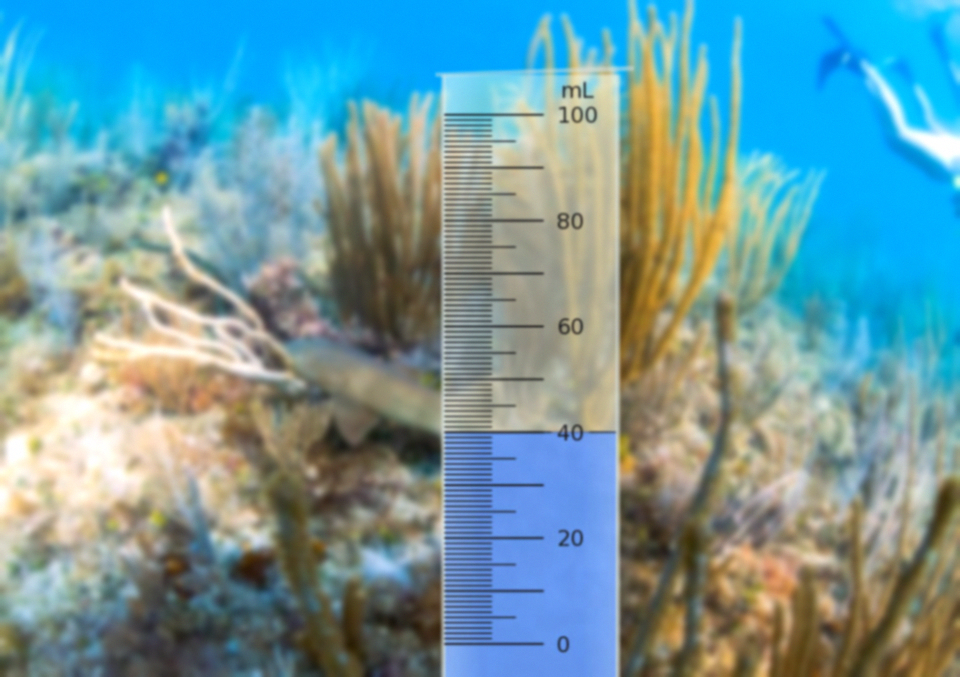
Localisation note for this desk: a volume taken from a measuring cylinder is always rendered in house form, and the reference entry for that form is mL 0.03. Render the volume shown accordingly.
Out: mL 40
